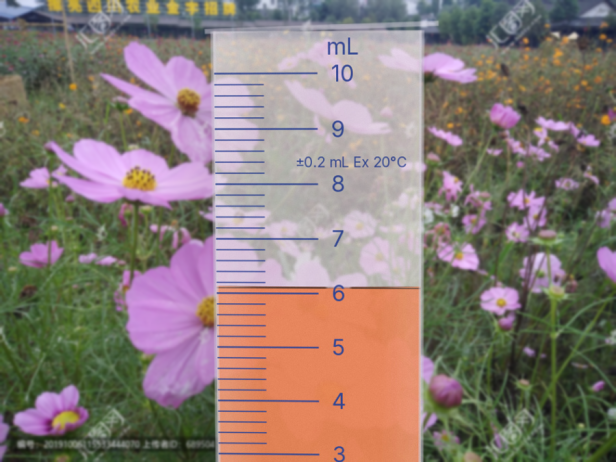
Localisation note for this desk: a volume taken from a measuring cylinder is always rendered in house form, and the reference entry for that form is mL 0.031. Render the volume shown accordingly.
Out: mL 6.1
